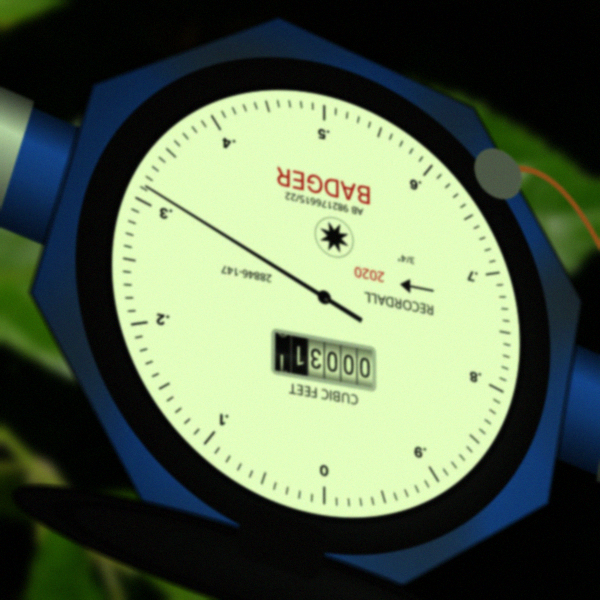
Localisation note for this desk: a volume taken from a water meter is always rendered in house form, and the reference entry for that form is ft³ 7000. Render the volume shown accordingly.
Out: ft³ 311.31
